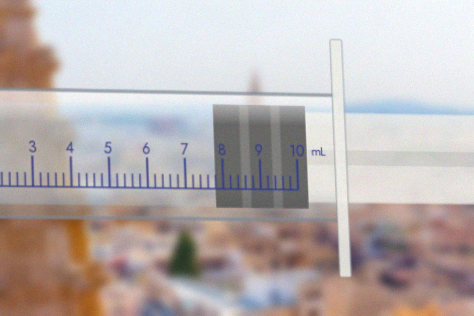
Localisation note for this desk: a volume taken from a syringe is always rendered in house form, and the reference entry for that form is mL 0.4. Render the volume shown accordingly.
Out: mL 7.8
